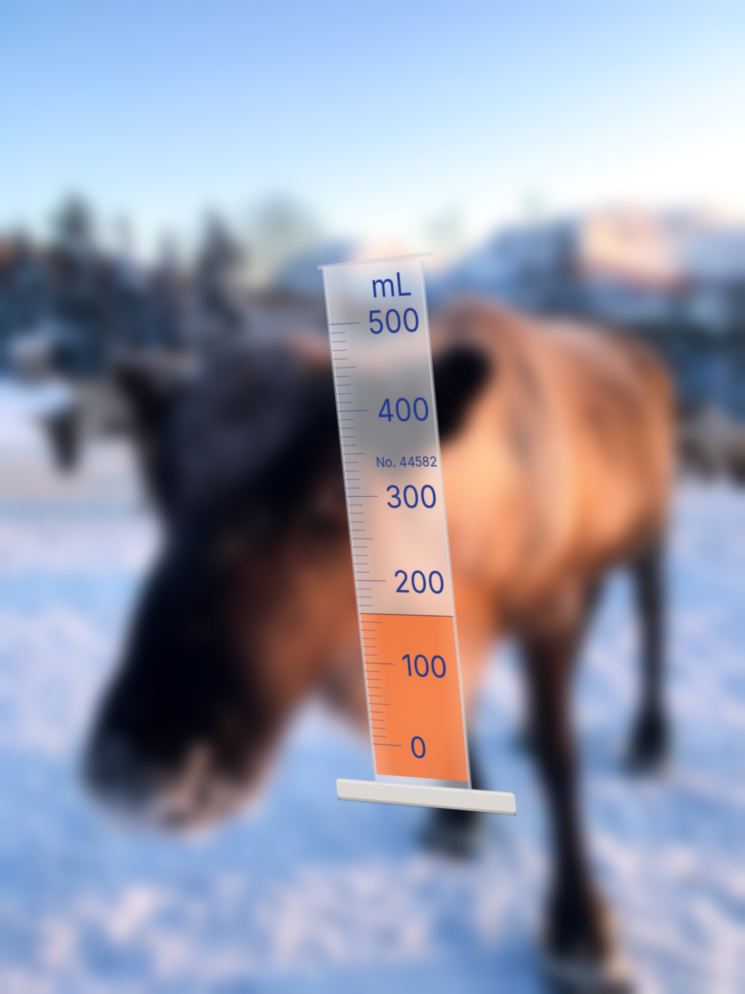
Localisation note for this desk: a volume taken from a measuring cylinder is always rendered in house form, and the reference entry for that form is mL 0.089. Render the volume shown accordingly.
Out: mL 160
